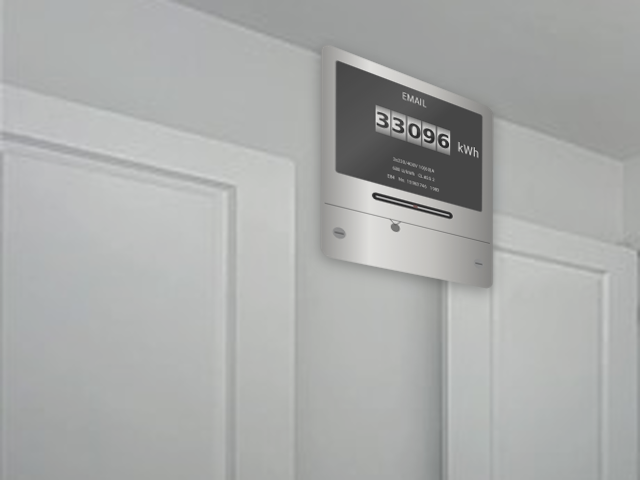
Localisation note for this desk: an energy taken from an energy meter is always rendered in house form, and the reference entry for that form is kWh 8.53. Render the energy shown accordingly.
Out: kWh 33096
